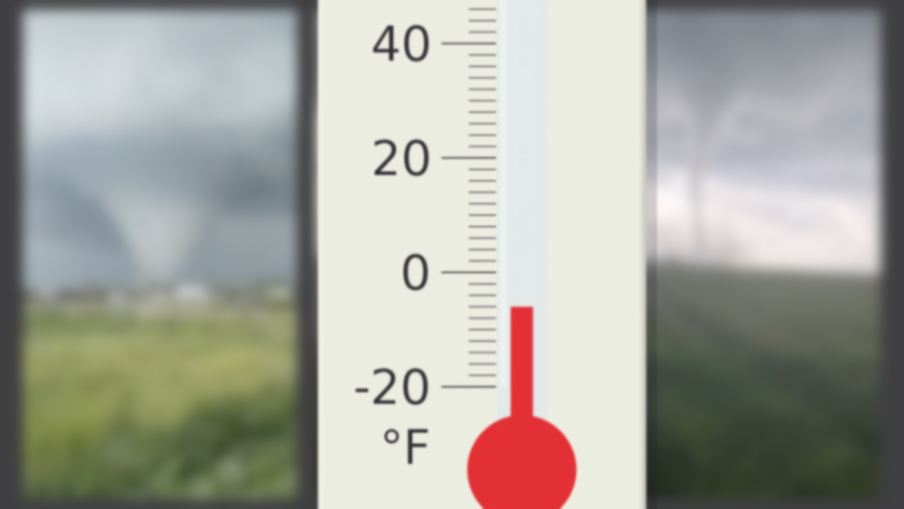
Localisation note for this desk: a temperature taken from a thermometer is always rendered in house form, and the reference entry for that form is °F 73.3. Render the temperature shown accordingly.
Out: °F -6
